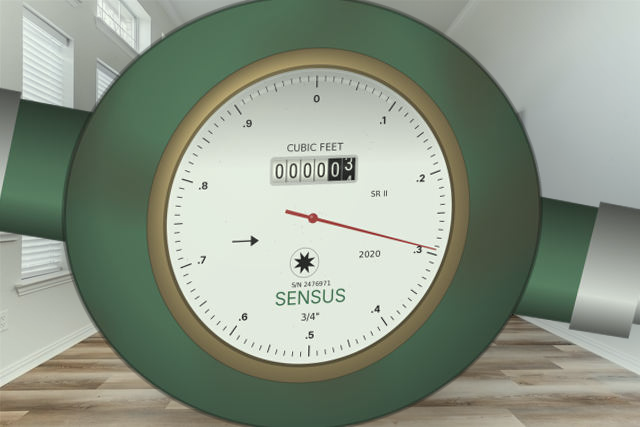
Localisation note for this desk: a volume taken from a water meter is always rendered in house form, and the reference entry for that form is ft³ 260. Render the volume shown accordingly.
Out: ft³ 3.29
